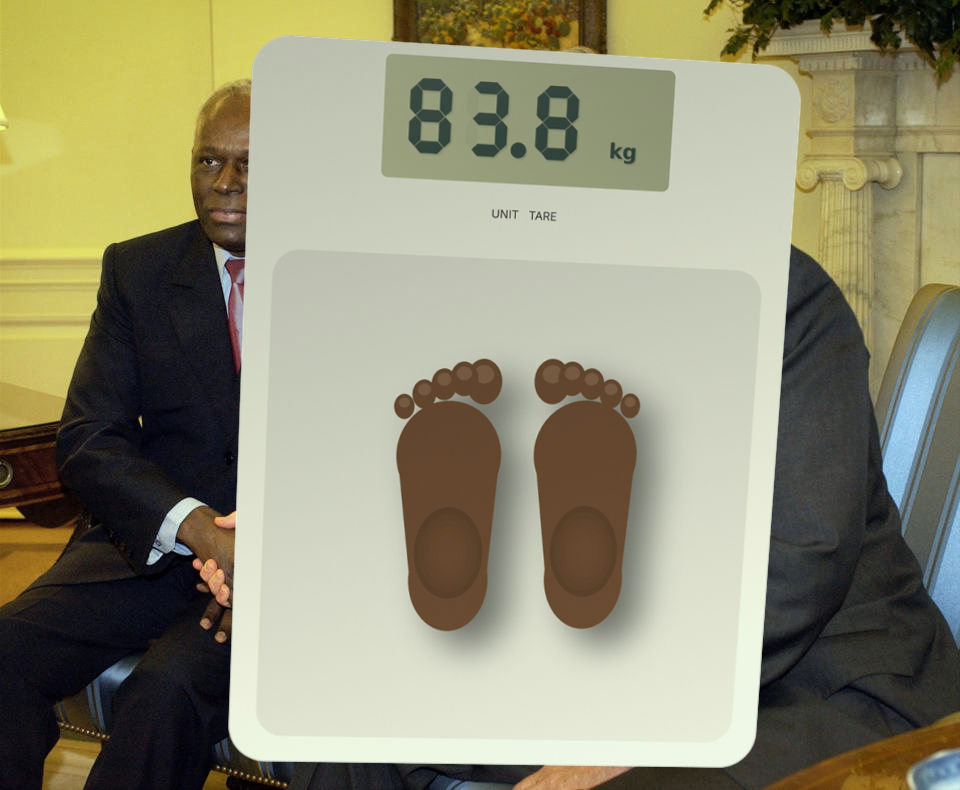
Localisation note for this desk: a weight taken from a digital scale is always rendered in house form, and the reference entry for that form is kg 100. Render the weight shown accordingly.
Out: kg 83.8
